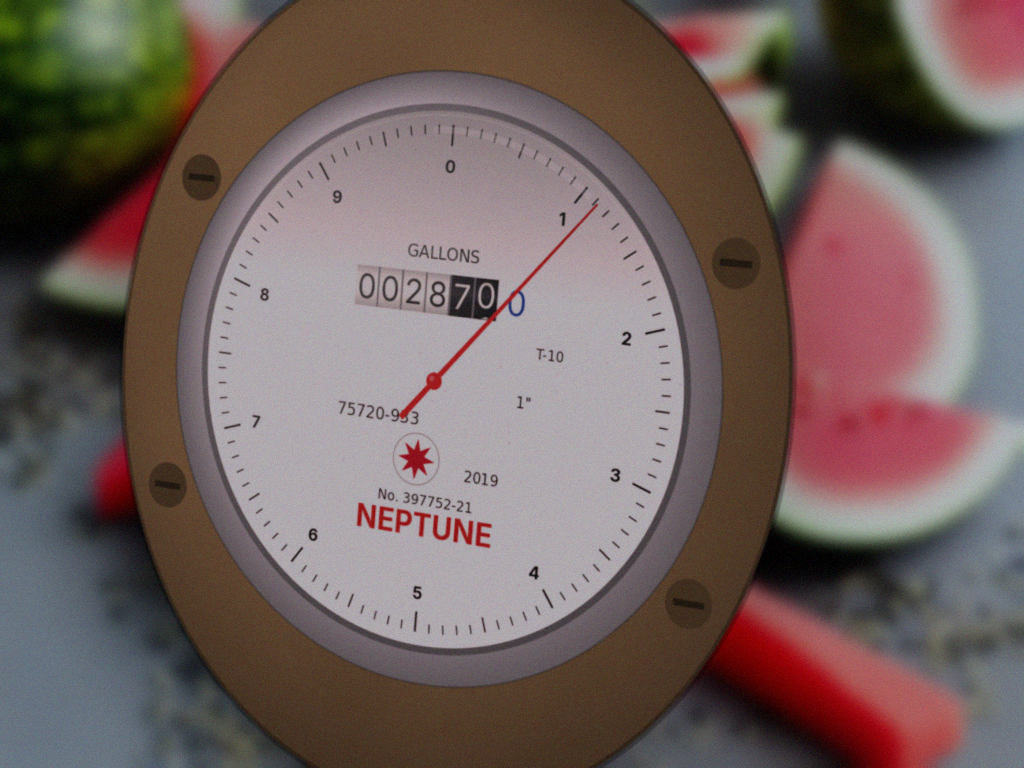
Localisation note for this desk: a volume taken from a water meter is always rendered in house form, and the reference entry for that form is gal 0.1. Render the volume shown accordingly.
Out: gal 28701.1
